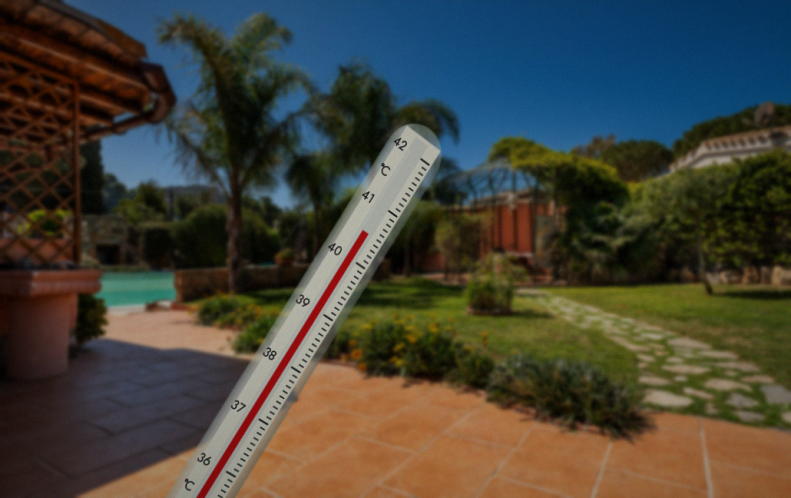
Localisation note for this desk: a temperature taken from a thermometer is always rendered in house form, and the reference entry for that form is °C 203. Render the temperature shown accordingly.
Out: °C 40.5
